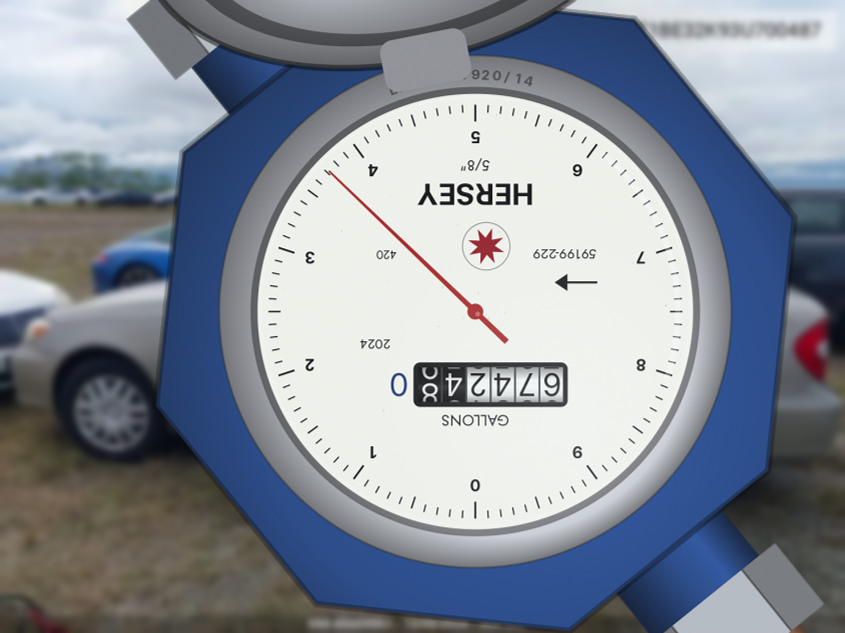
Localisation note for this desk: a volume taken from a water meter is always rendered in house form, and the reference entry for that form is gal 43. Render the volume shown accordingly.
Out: gal 6742483.7
